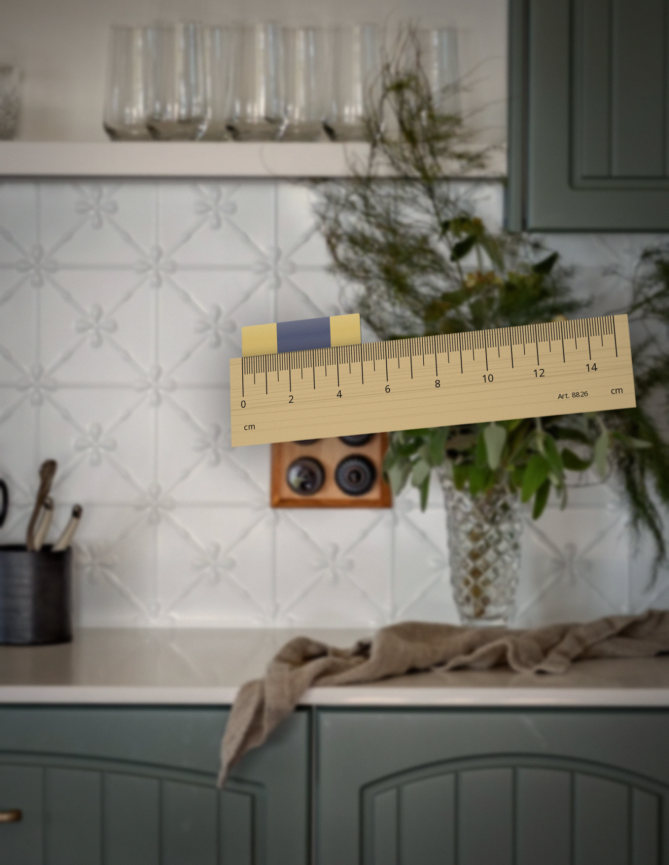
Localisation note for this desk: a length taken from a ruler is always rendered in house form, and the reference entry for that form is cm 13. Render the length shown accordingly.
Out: cm 5
